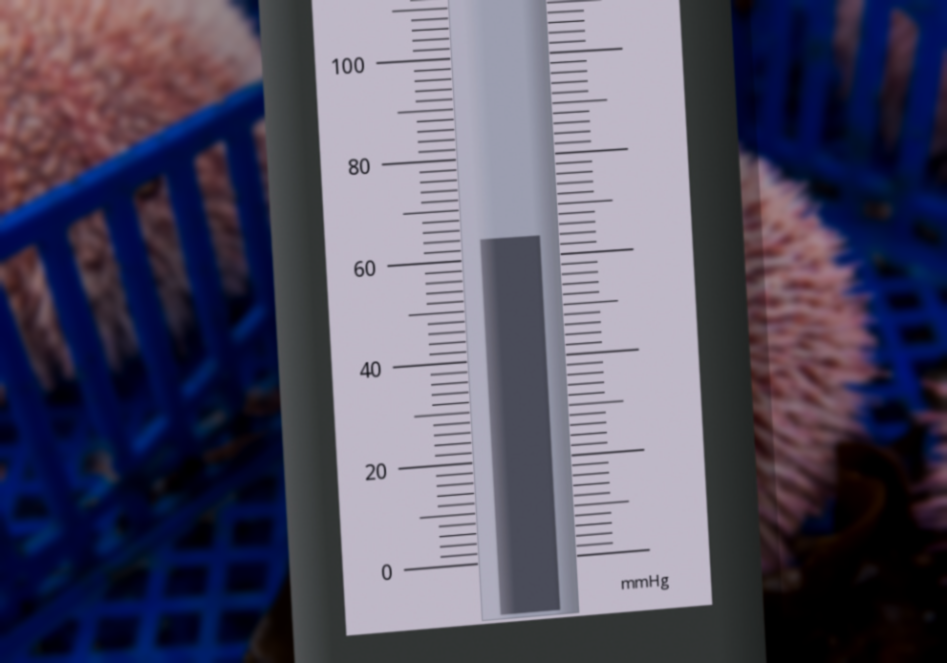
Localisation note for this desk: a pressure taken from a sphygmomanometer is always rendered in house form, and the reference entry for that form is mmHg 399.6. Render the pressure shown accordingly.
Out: mmHg 64
